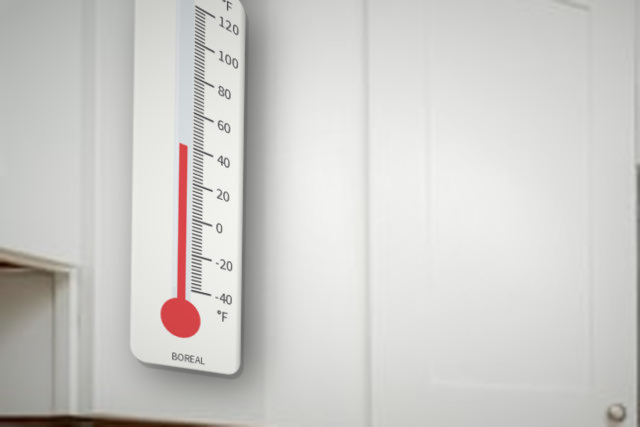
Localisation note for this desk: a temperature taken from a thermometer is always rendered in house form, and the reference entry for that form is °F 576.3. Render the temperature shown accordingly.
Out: °F 40
